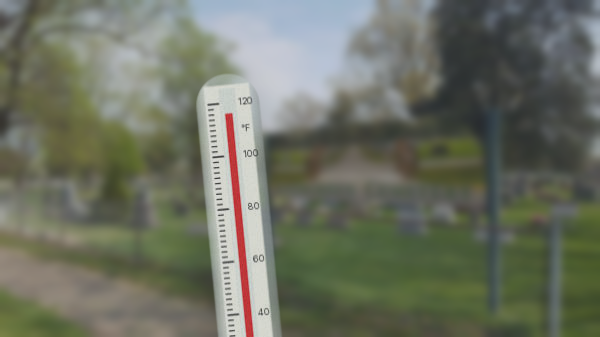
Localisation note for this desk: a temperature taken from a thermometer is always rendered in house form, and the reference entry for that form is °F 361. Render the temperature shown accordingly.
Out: °F 116
